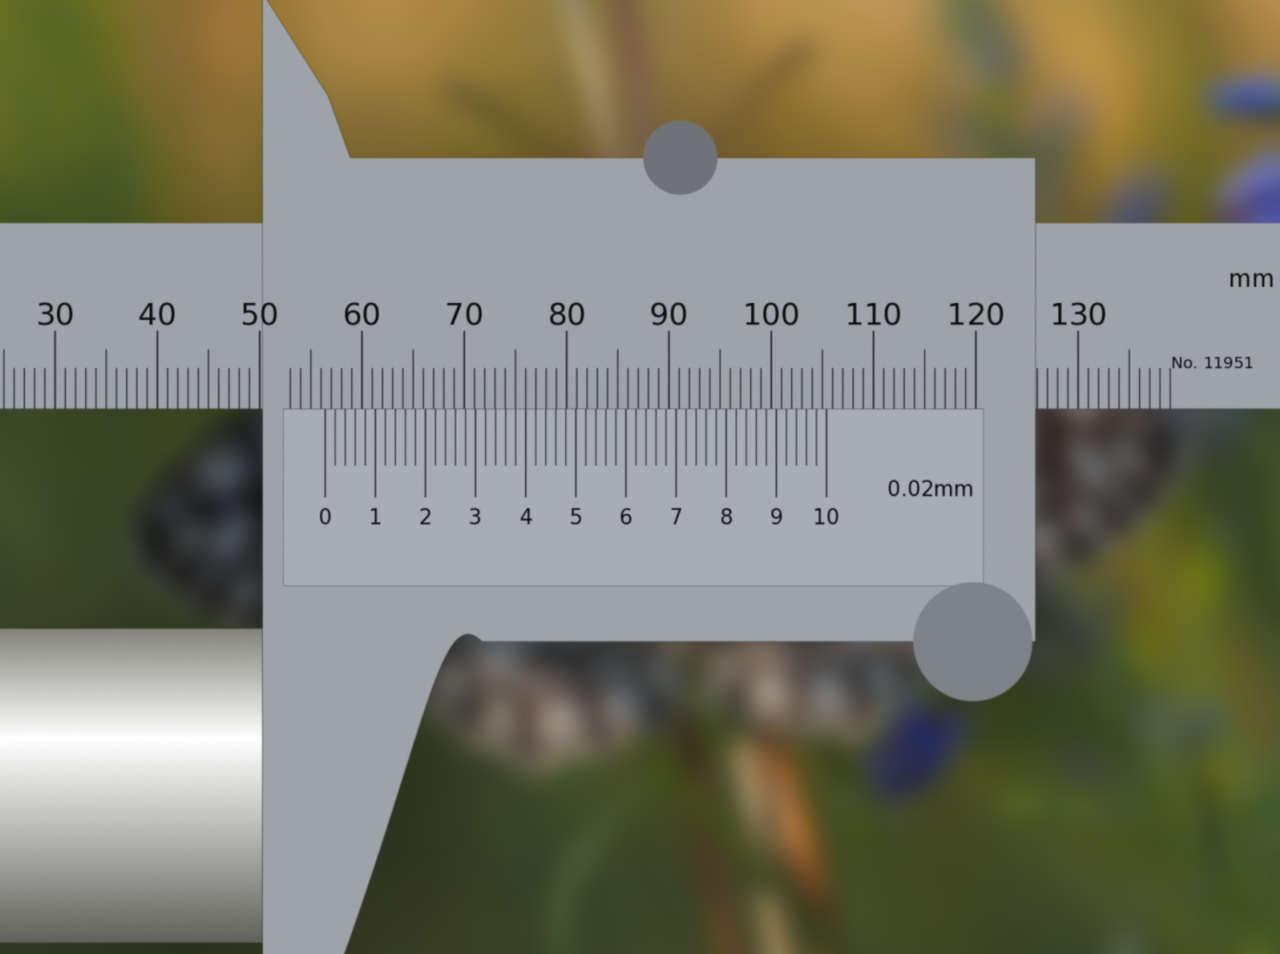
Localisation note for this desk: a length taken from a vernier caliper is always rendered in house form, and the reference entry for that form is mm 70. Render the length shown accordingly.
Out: mm 56.4
